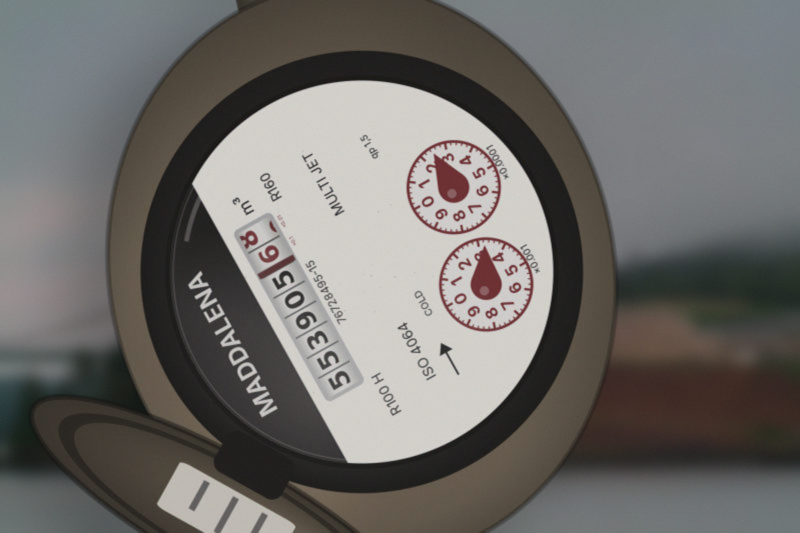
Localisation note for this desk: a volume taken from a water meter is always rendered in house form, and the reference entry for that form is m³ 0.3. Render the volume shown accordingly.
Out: m³ 553905.6832
